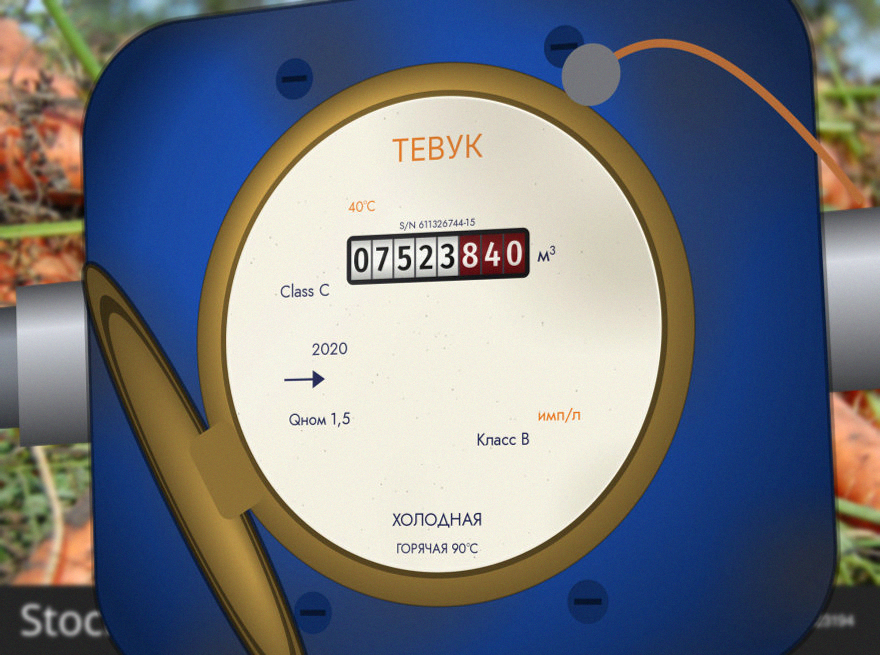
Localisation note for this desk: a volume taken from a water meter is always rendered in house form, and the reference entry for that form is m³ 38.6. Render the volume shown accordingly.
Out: m³ 7523.840
